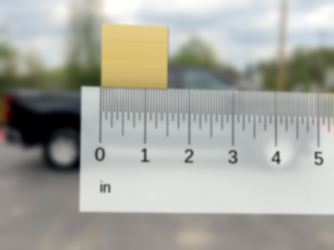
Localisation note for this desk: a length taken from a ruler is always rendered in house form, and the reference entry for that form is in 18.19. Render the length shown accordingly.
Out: in 1.5
